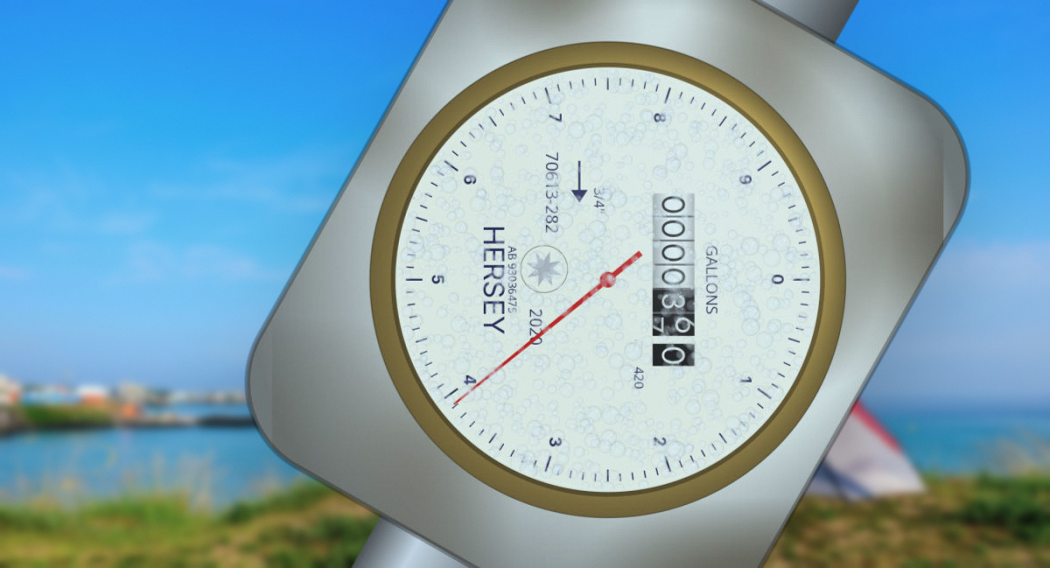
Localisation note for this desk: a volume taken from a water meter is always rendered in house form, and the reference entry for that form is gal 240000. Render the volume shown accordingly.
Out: gal 363.9
